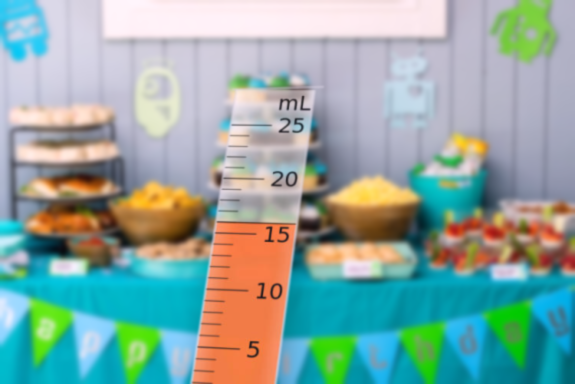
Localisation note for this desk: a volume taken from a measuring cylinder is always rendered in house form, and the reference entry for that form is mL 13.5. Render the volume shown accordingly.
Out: mL 16
